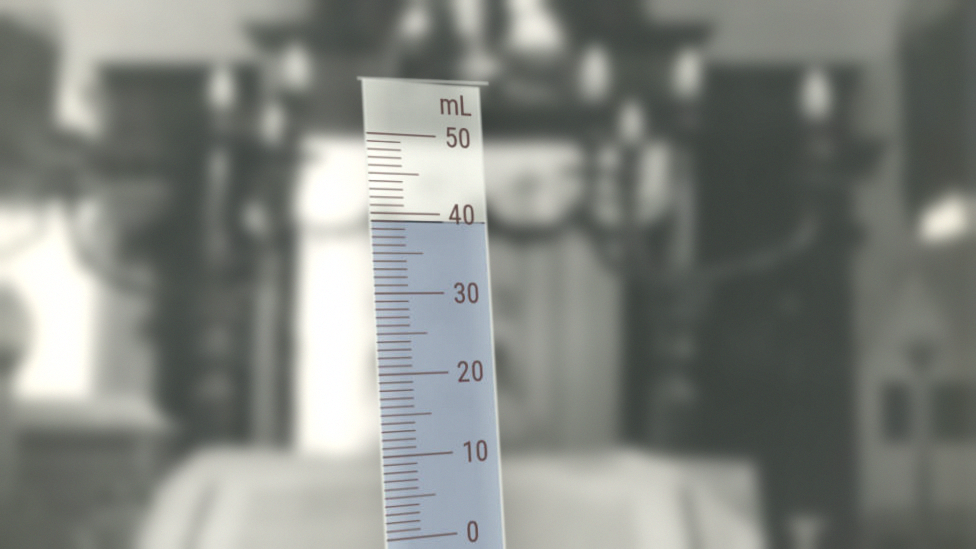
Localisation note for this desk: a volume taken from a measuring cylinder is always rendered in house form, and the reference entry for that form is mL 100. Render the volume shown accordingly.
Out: mL 39
